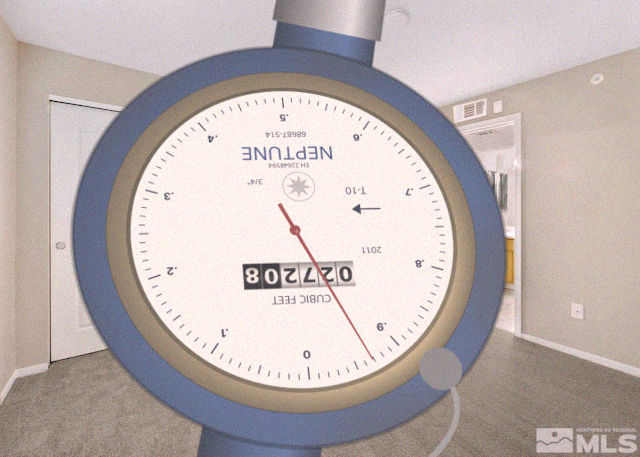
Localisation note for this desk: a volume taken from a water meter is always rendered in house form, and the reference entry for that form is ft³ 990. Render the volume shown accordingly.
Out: ft³ 27207.93
